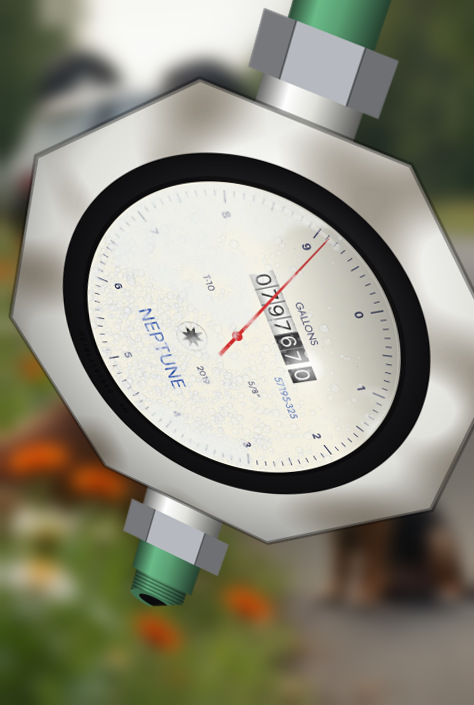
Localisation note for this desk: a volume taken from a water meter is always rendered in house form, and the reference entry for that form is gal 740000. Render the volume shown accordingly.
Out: gal 797669.1
